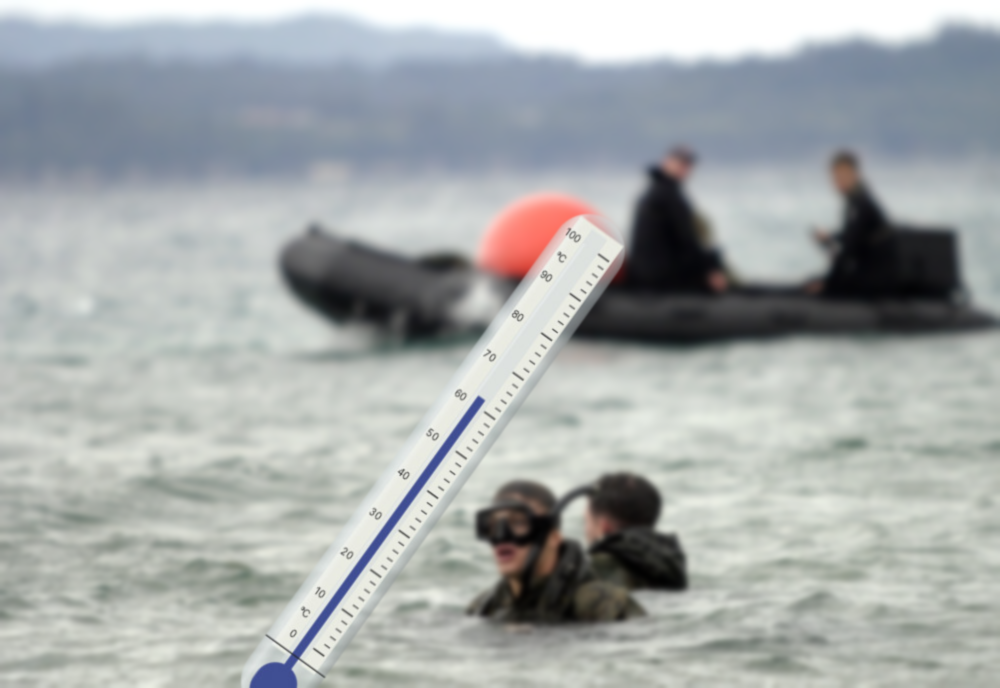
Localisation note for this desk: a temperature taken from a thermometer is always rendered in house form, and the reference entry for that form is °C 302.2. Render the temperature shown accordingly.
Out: °C 62
